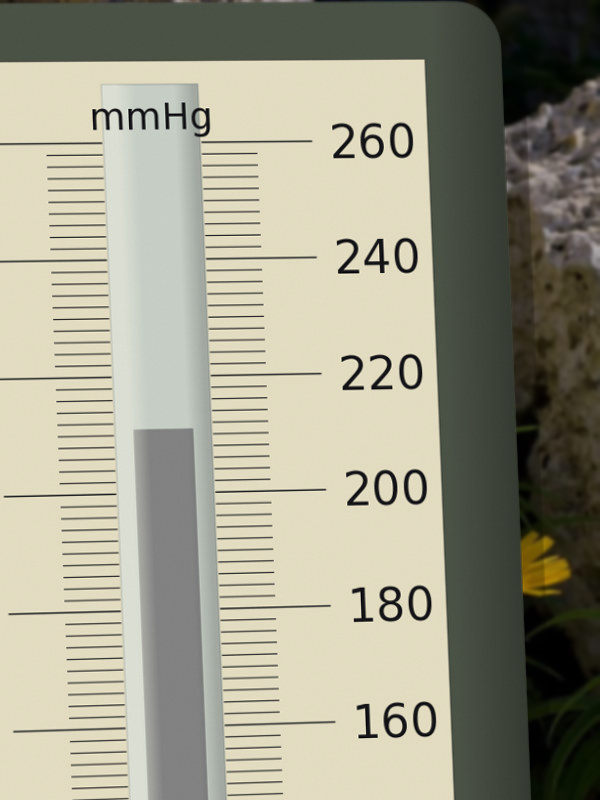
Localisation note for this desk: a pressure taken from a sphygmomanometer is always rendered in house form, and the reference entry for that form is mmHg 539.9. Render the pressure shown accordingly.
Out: mmHg 211
